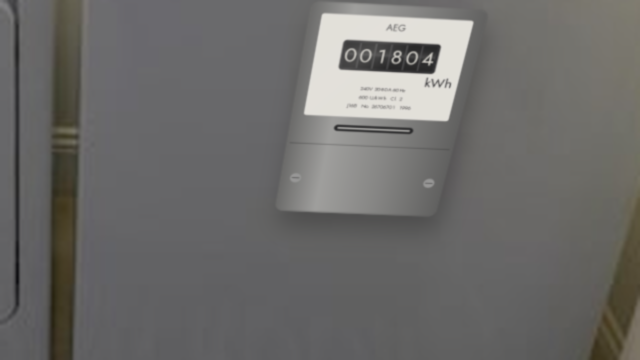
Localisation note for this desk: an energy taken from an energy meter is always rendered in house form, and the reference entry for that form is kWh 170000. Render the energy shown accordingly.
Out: kWh 1804
